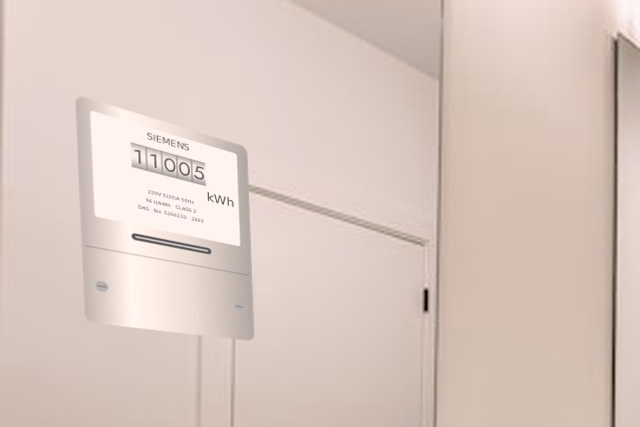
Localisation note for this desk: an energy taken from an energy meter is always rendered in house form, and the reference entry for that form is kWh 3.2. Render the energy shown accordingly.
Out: kWh 11005
